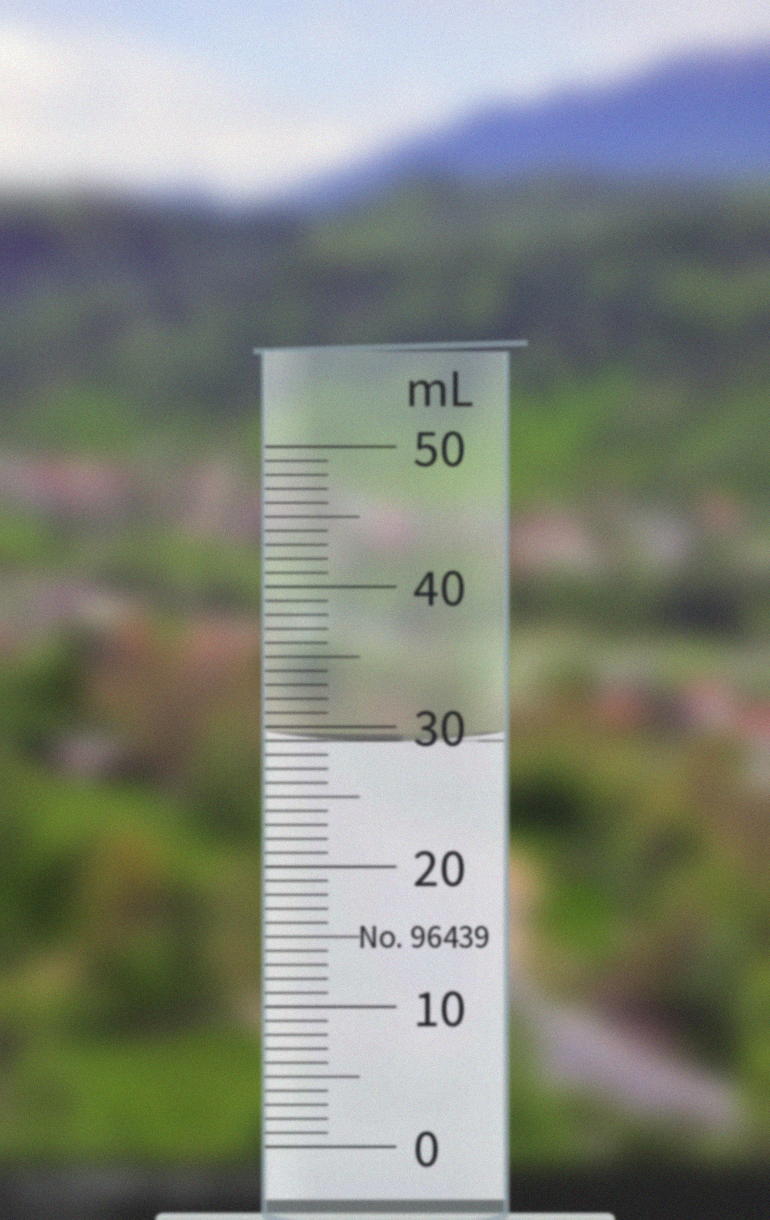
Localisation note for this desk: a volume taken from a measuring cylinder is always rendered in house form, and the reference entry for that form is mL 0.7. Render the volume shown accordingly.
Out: mL 29
